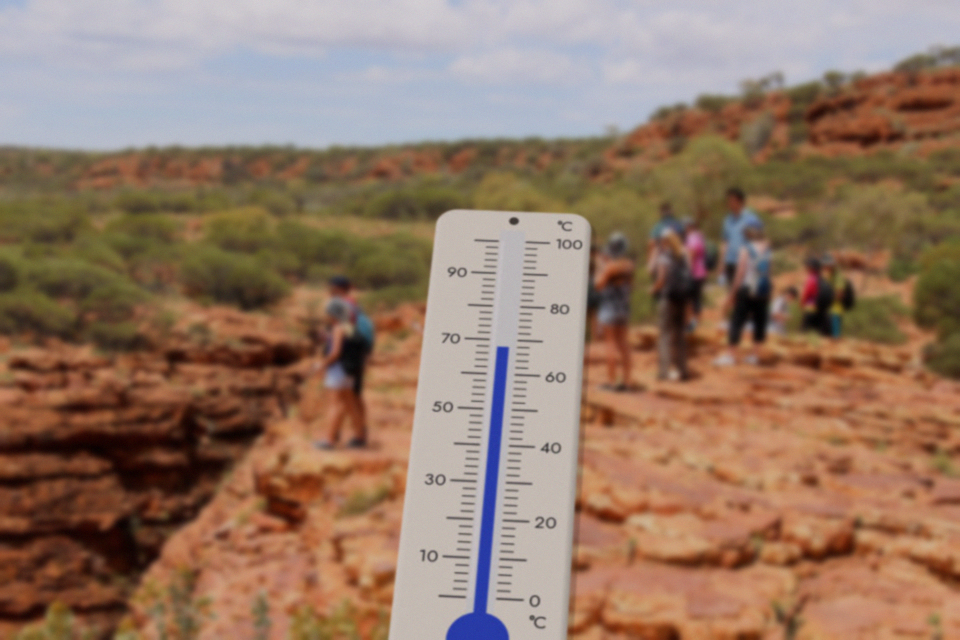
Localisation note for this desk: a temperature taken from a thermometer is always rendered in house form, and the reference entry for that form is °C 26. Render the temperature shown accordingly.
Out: °C 68
